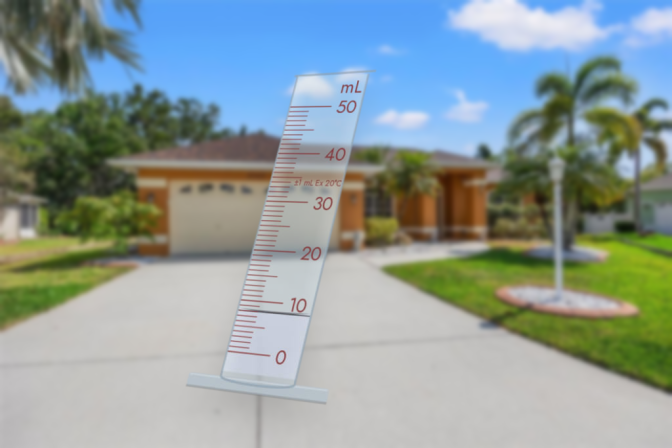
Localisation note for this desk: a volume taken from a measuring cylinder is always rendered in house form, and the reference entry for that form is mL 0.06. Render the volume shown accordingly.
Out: mL 8
